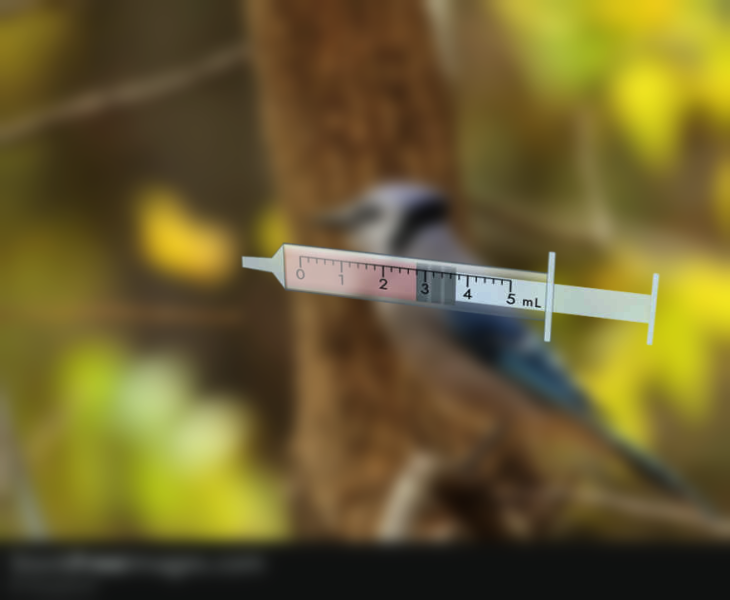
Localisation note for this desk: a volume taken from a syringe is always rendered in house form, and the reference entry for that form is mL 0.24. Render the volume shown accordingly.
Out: mL 2.8
